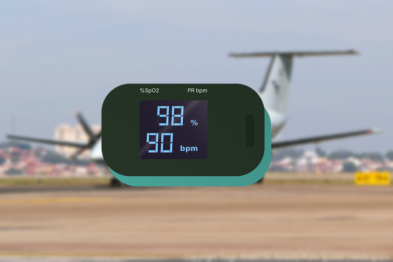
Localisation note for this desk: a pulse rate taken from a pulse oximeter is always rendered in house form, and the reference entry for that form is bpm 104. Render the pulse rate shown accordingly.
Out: bpm 90
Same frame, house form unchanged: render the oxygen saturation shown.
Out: % 98
